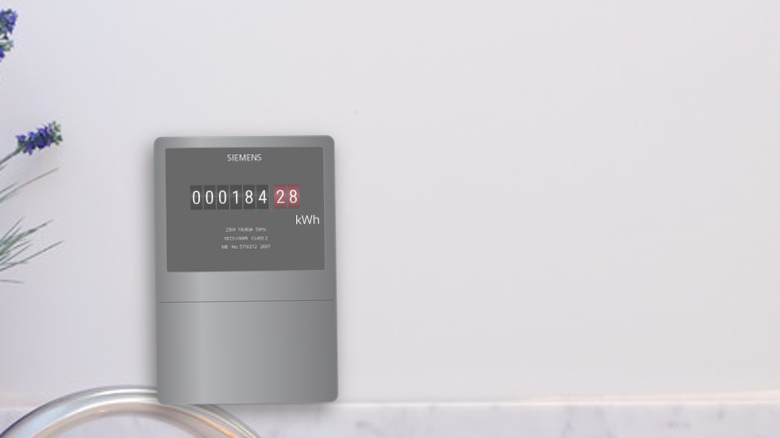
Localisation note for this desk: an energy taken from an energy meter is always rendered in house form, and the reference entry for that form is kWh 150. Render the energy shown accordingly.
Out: kWh 184.28
